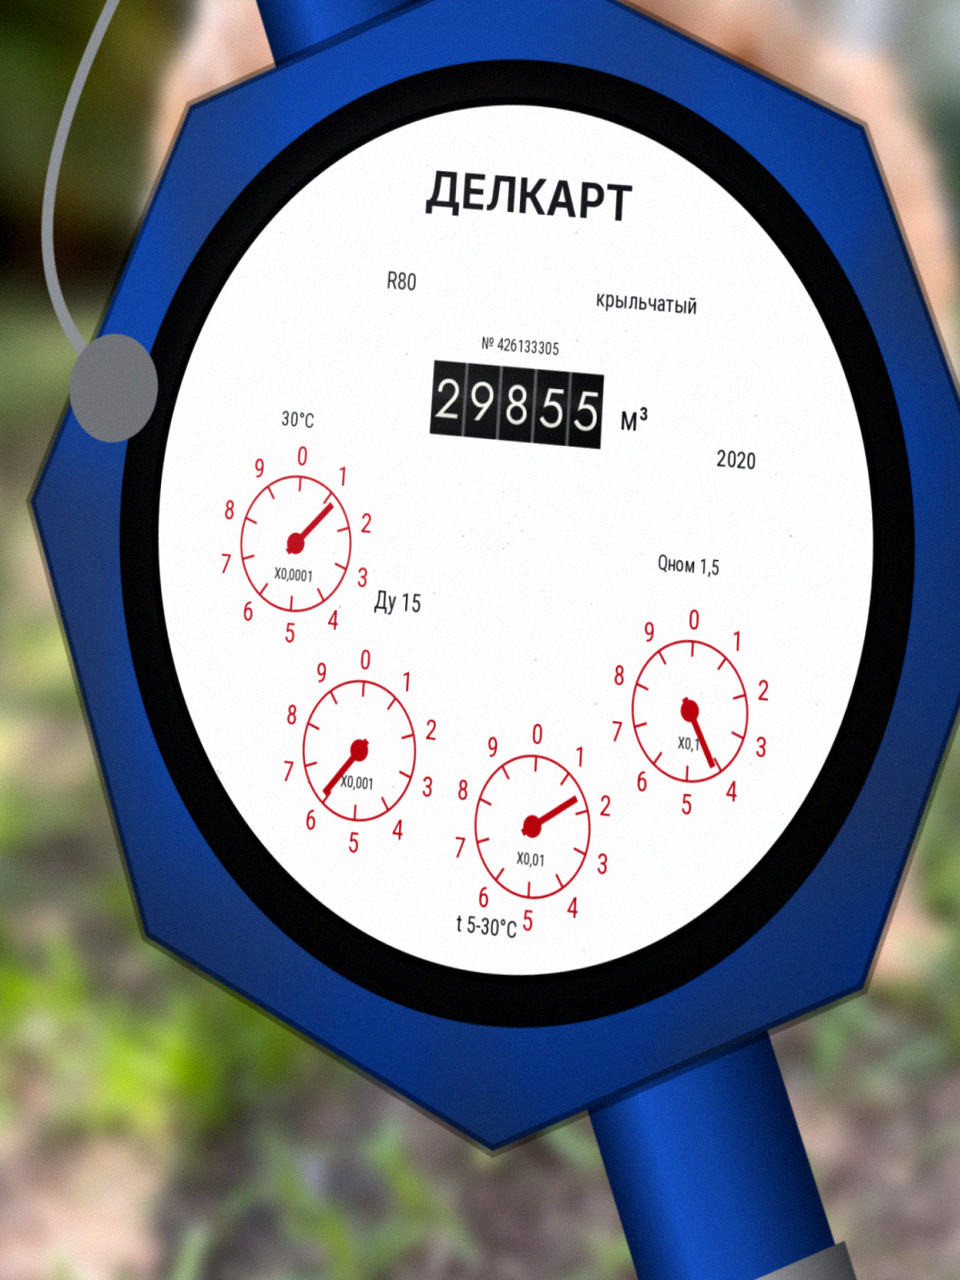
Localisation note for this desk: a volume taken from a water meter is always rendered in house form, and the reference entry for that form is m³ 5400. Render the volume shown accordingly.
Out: m³ 29855.4161
